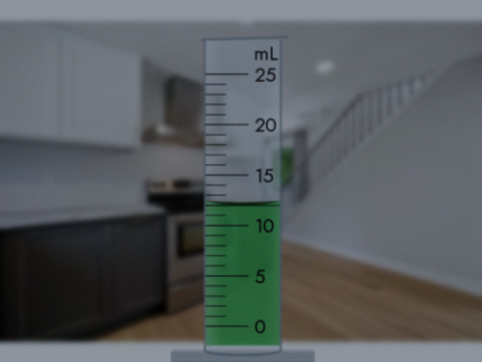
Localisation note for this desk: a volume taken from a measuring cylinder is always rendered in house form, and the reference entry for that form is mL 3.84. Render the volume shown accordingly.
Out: mL 12
